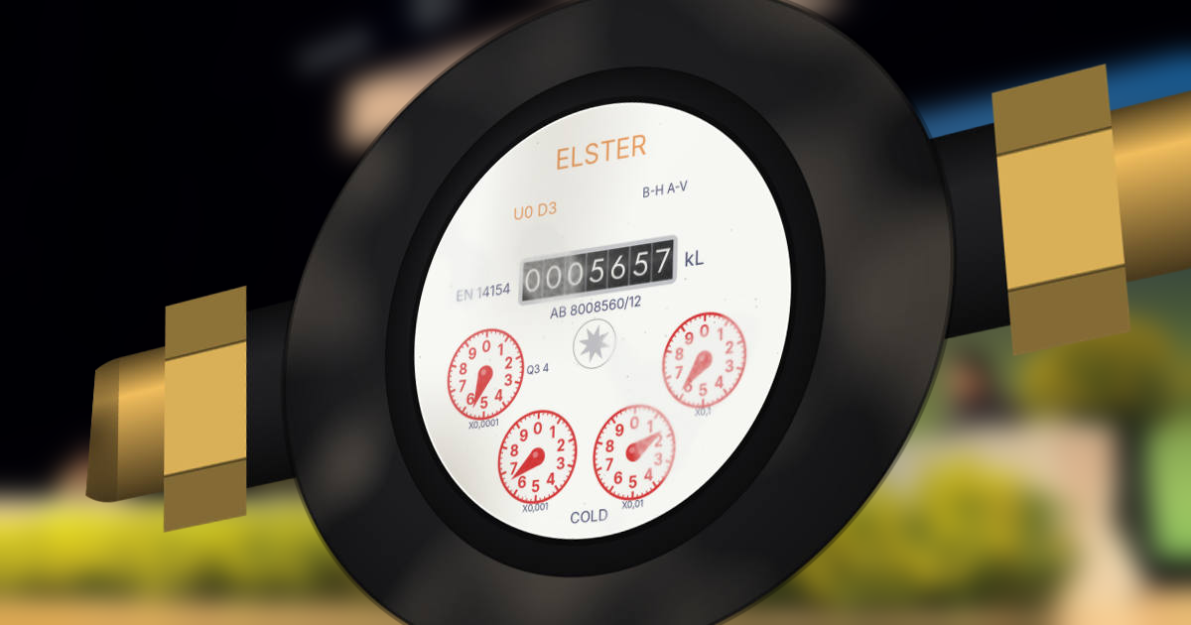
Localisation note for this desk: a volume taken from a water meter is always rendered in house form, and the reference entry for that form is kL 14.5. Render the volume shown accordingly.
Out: kL 5657.6165
